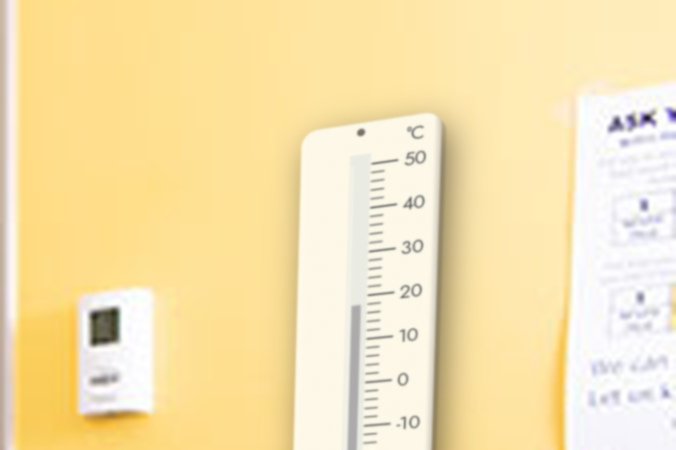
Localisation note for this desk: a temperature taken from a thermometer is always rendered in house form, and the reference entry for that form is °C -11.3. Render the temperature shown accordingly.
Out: °C 18
